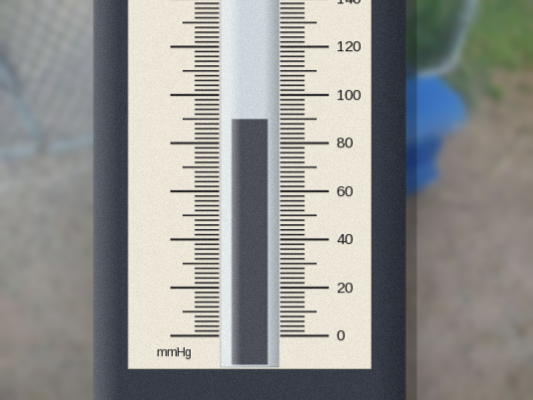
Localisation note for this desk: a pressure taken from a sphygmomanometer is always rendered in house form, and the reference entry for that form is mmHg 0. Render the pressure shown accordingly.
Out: mmHg 90
